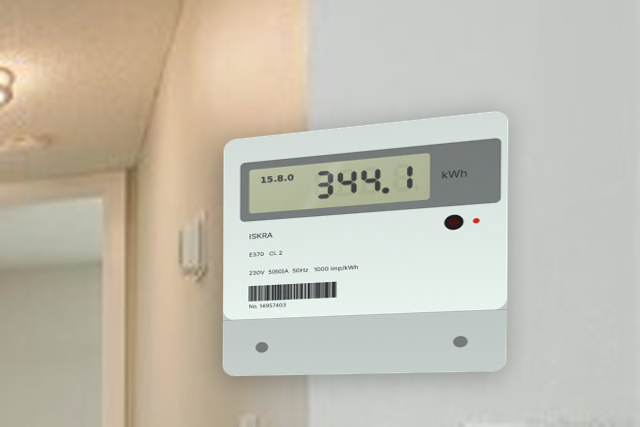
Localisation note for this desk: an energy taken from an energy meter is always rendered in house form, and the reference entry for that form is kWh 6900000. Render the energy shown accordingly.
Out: kWh 344.1
